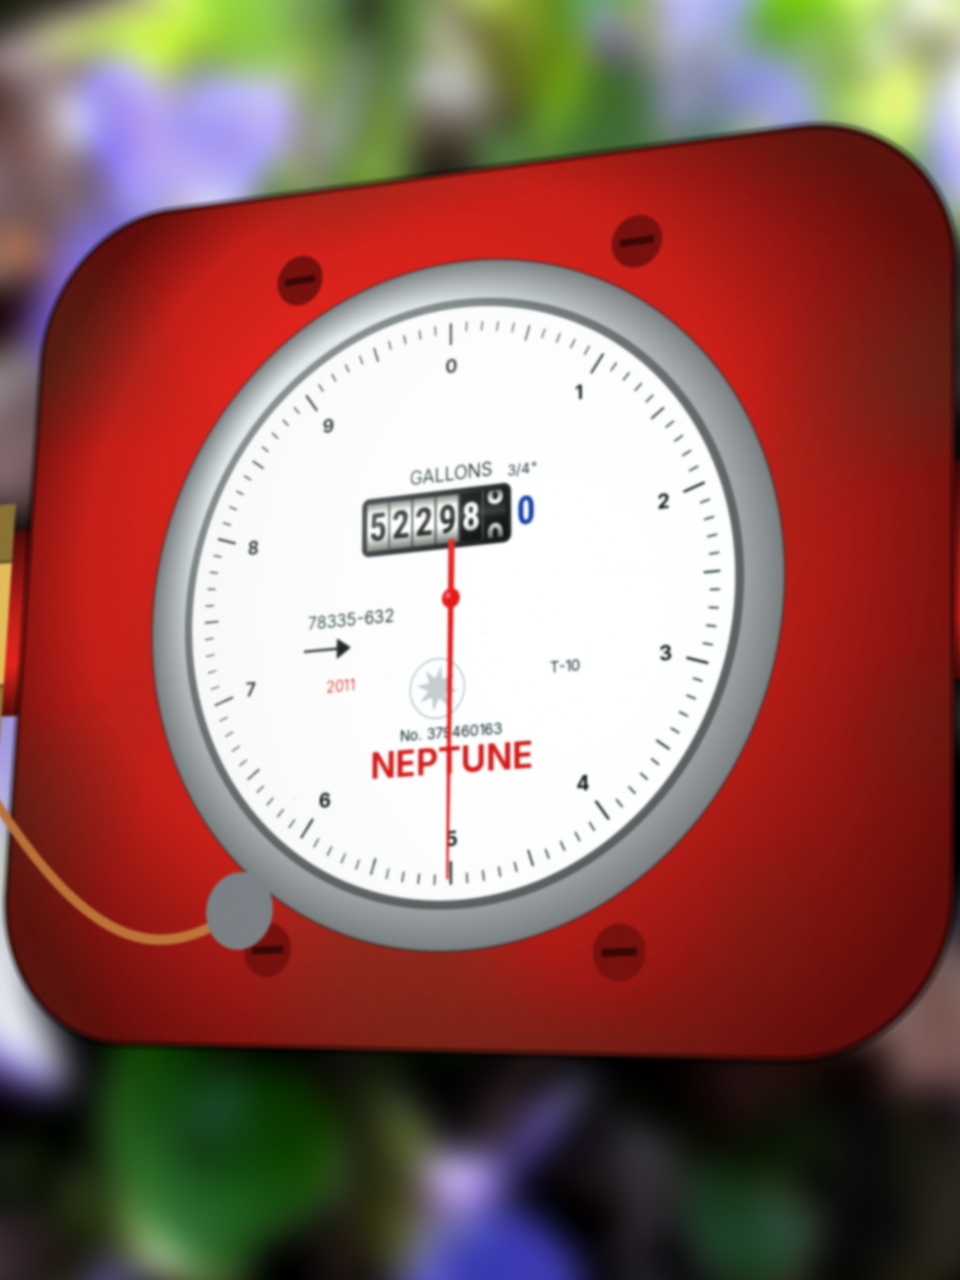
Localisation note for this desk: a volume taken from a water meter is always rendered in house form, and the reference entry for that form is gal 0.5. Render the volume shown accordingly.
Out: gal 5229885.0
